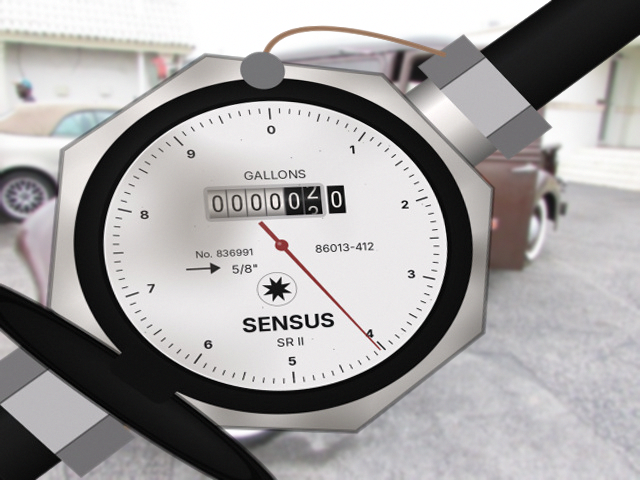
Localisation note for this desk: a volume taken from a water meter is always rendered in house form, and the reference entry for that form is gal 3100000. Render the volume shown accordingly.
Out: gal 24.0
